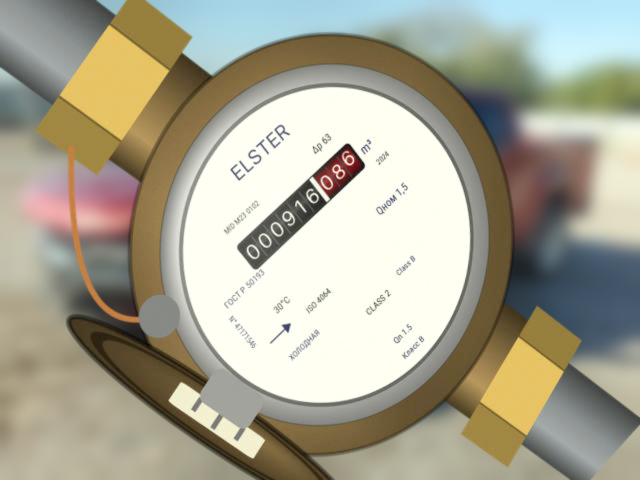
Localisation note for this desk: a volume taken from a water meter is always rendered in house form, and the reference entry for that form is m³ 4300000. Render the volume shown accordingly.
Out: m³ 916.086
